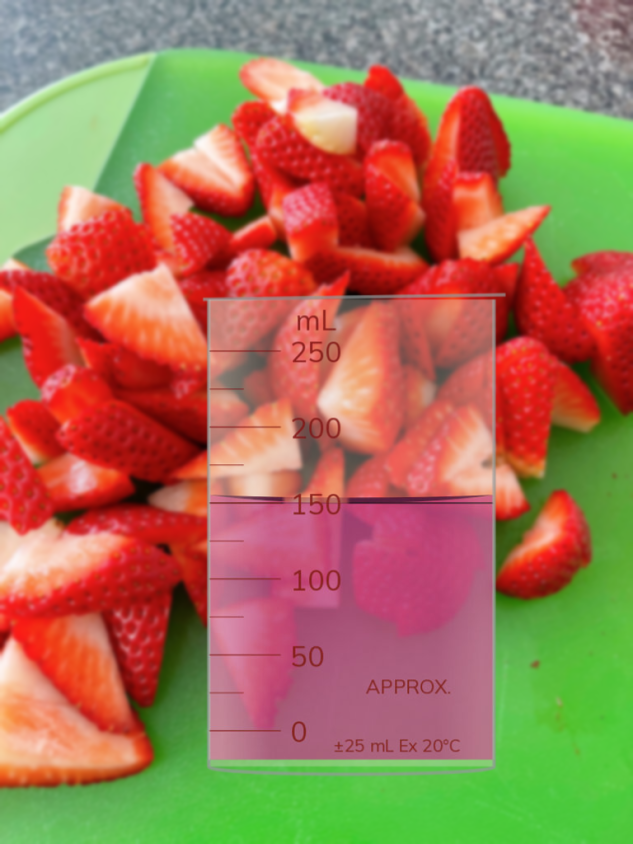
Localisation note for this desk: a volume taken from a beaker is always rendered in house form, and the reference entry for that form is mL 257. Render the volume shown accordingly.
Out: mL 150
